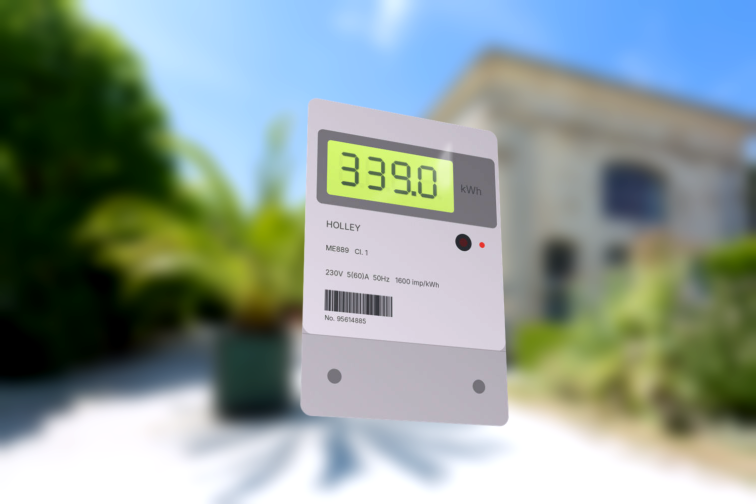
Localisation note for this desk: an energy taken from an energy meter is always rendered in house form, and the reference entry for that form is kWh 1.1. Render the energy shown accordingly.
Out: kWh 339.0
